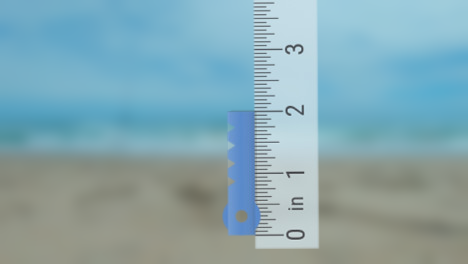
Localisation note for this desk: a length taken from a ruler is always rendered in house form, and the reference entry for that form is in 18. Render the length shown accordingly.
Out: in 2
